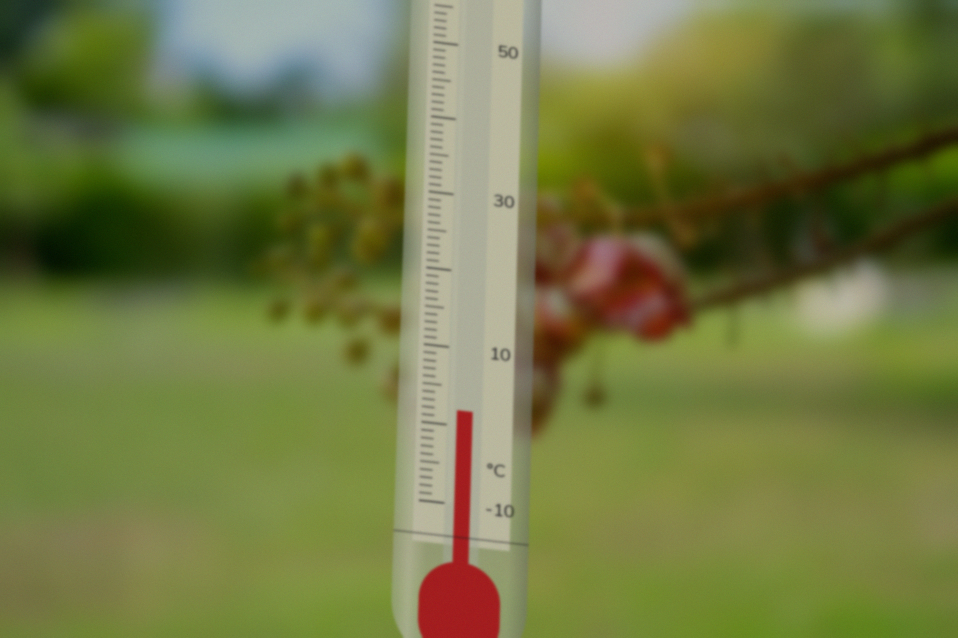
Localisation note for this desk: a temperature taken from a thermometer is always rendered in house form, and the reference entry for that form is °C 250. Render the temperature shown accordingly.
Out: °C 2
